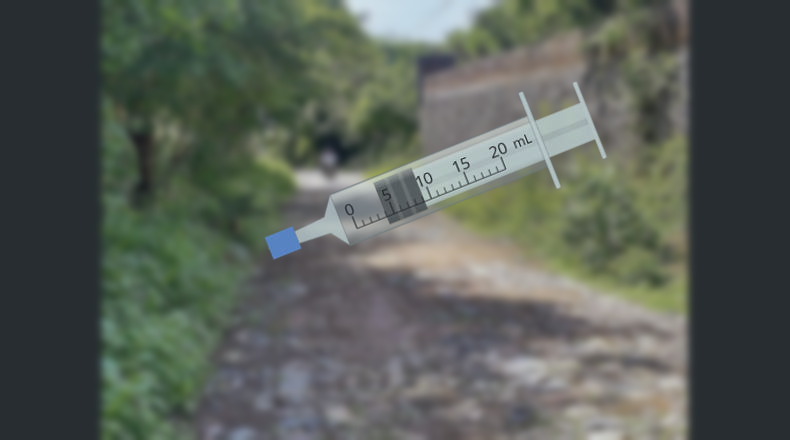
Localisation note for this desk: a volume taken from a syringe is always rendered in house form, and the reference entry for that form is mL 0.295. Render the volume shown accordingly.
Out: mL 4
